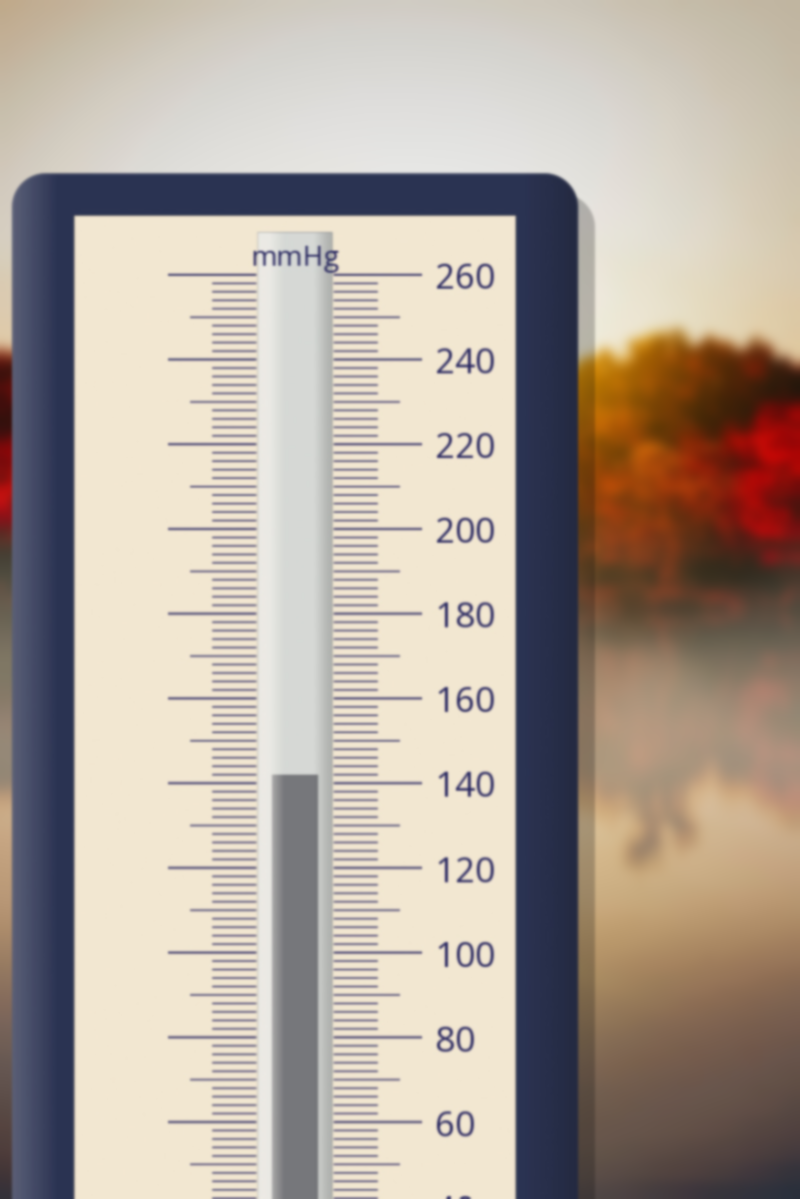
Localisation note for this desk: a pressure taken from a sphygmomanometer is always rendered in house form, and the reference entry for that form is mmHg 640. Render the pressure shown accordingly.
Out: mmHg 142
